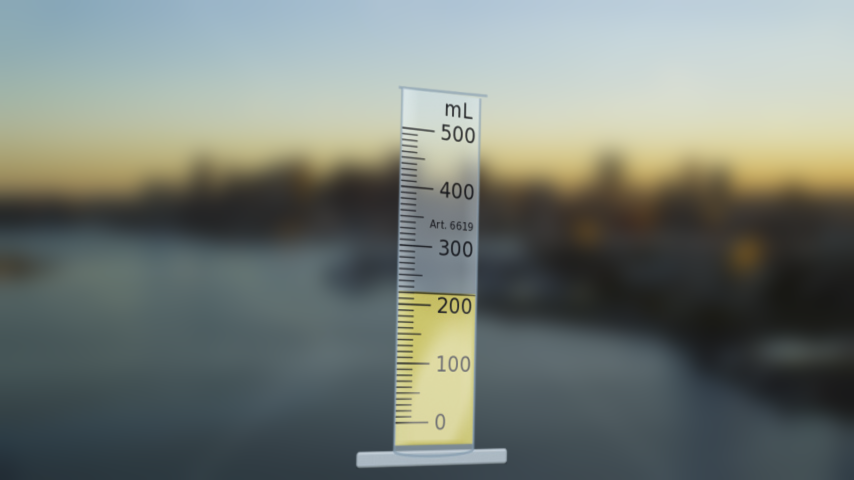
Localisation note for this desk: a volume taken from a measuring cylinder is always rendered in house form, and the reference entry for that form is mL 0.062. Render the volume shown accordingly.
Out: mL 220
